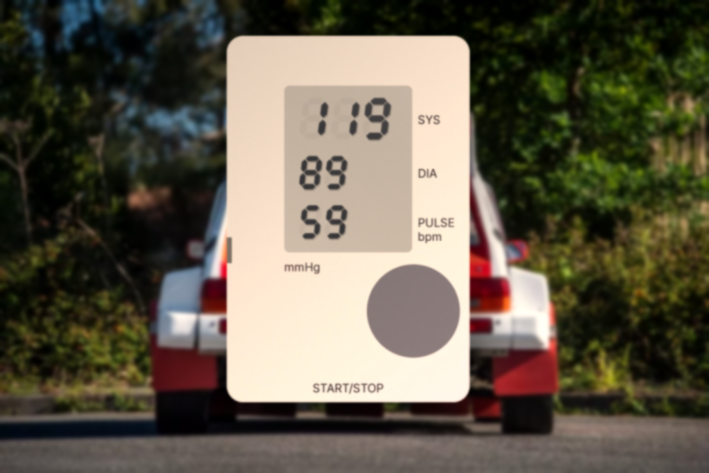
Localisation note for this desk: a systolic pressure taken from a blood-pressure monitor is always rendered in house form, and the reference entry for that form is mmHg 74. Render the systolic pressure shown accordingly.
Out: mmHg 119
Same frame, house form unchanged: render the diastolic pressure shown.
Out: mmHg 89
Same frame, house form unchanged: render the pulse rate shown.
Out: bpm 59
